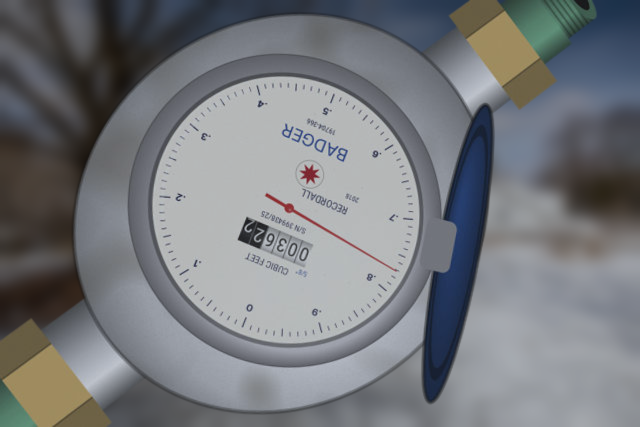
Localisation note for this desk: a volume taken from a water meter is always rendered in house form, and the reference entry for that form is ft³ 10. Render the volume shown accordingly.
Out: ft³ 3621.77
